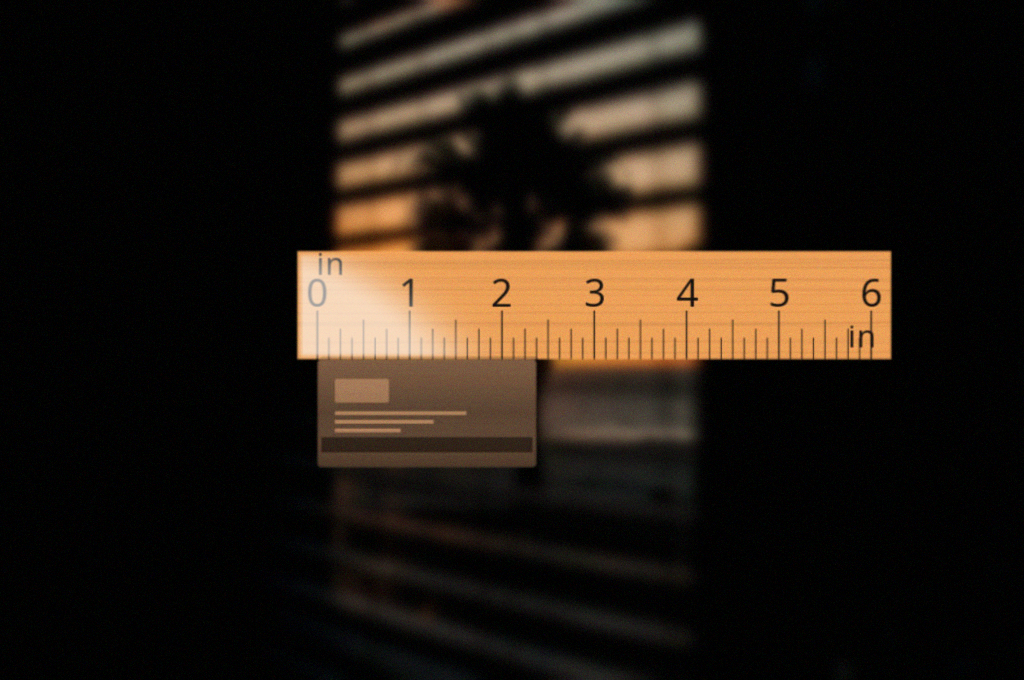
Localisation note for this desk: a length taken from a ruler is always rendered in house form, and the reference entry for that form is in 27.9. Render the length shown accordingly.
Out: in 2.375
